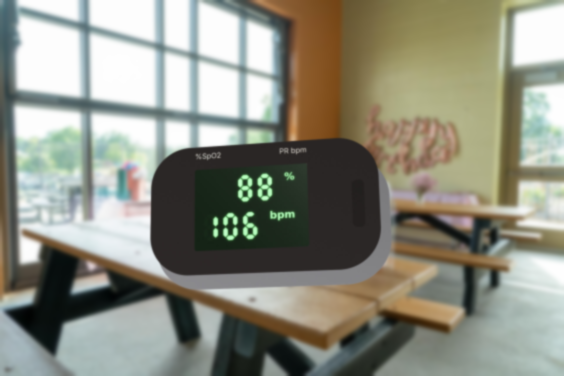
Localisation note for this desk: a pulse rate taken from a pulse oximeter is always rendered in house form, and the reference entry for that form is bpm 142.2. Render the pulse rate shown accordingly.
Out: bpm 106
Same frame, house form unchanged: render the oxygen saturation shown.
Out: % 88
